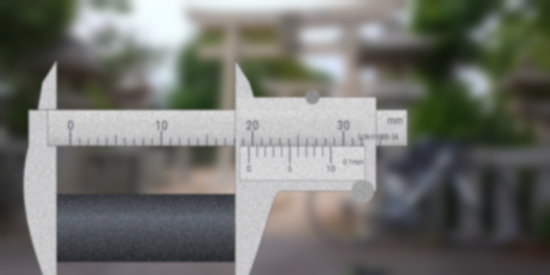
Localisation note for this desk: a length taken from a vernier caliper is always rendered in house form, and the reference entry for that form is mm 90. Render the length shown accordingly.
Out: mm 19.6
